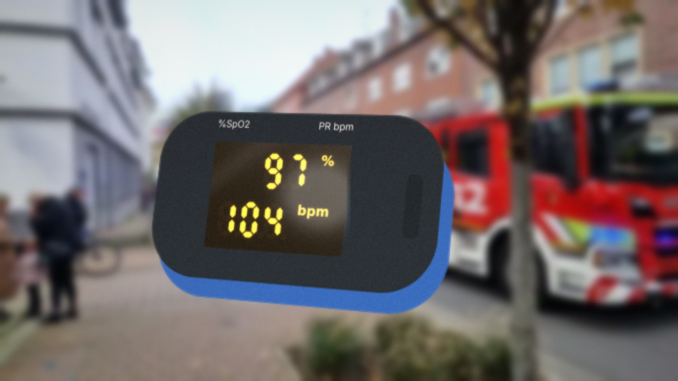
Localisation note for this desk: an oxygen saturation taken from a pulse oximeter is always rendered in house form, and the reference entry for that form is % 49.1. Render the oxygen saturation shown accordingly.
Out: % 97
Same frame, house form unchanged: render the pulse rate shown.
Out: bpm 104
